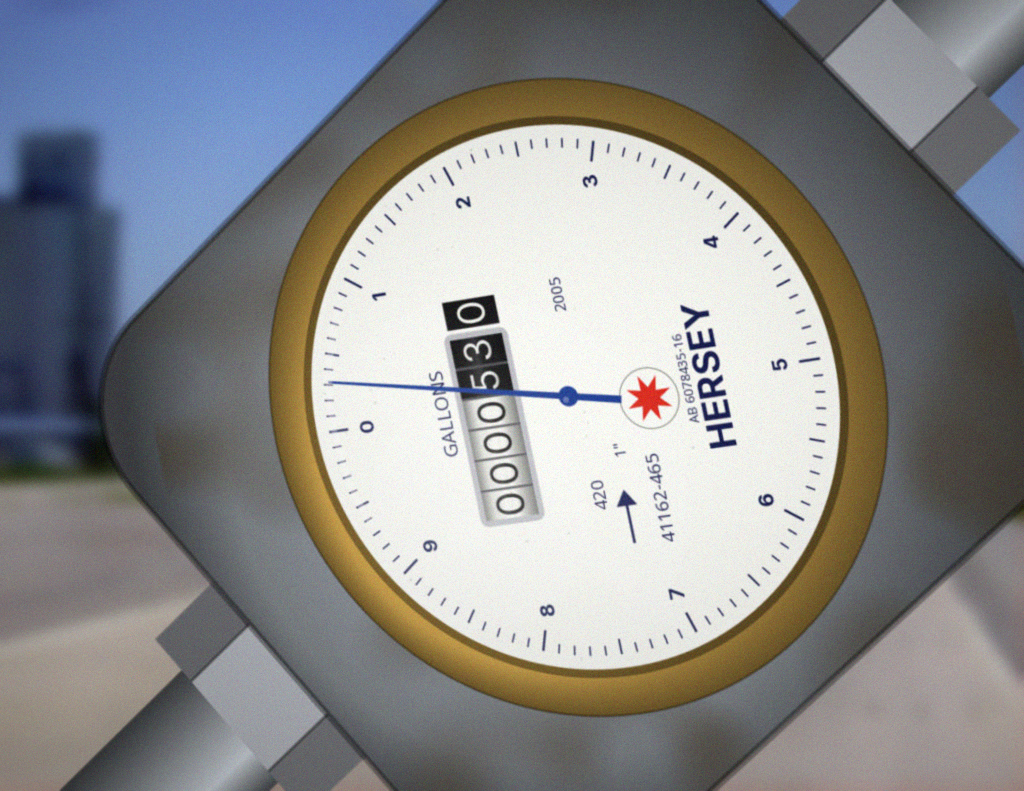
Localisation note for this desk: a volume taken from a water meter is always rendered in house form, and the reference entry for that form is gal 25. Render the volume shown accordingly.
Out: gal 530.3
